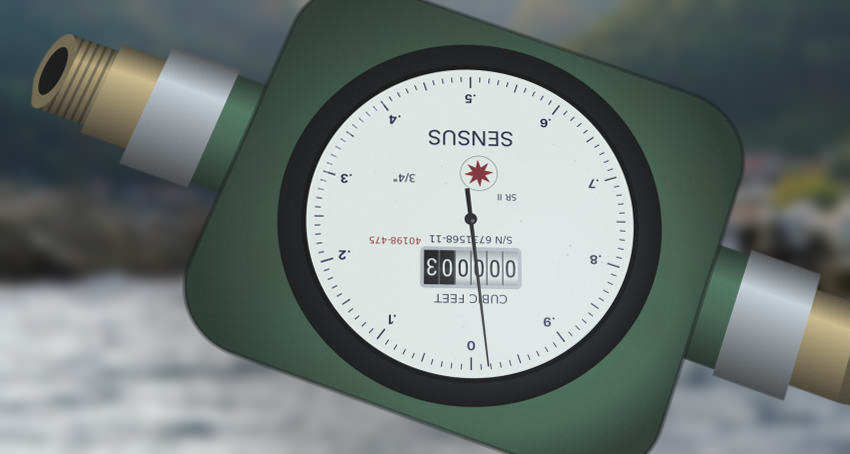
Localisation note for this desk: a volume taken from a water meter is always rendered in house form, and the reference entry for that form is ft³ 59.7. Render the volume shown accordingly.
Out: ft³ 2.98
